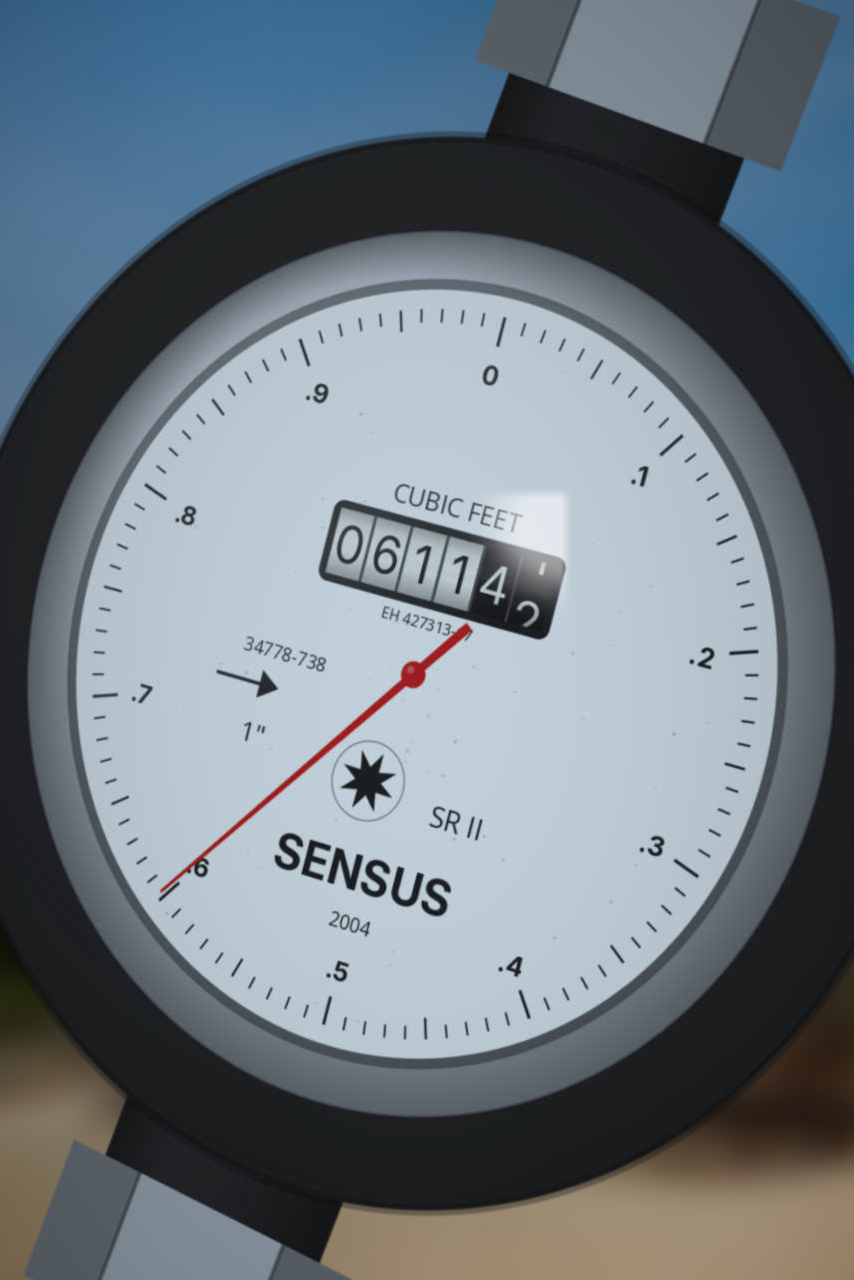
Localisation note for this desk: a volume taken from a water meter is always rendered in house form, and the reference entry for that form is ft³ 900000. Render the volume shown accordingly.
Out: ft³ 61141.60
